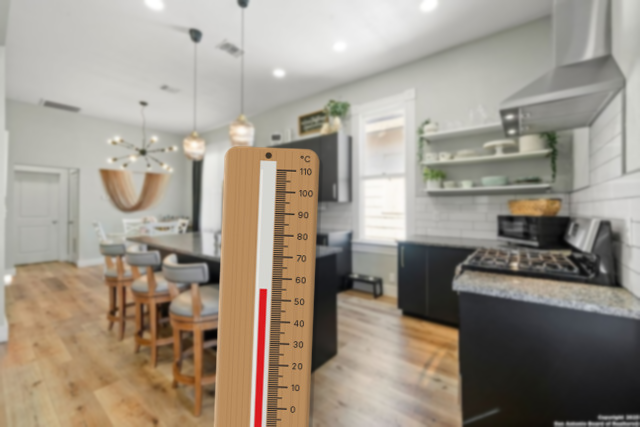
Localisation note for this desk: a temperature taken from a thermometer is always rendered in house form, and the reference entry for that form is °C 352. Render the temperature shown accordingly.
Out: °C 55
